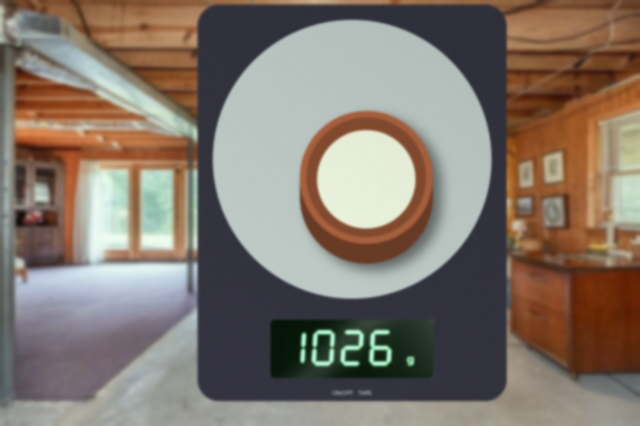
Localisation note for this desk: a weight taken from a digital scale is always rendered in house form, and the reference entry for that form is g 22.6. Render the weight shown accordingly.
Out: g 1026
